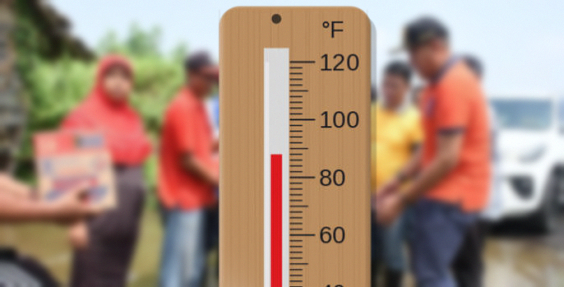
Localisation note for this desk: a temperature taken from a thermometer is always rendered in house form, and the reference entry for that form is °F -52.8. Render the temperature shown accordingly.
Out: °F 88
